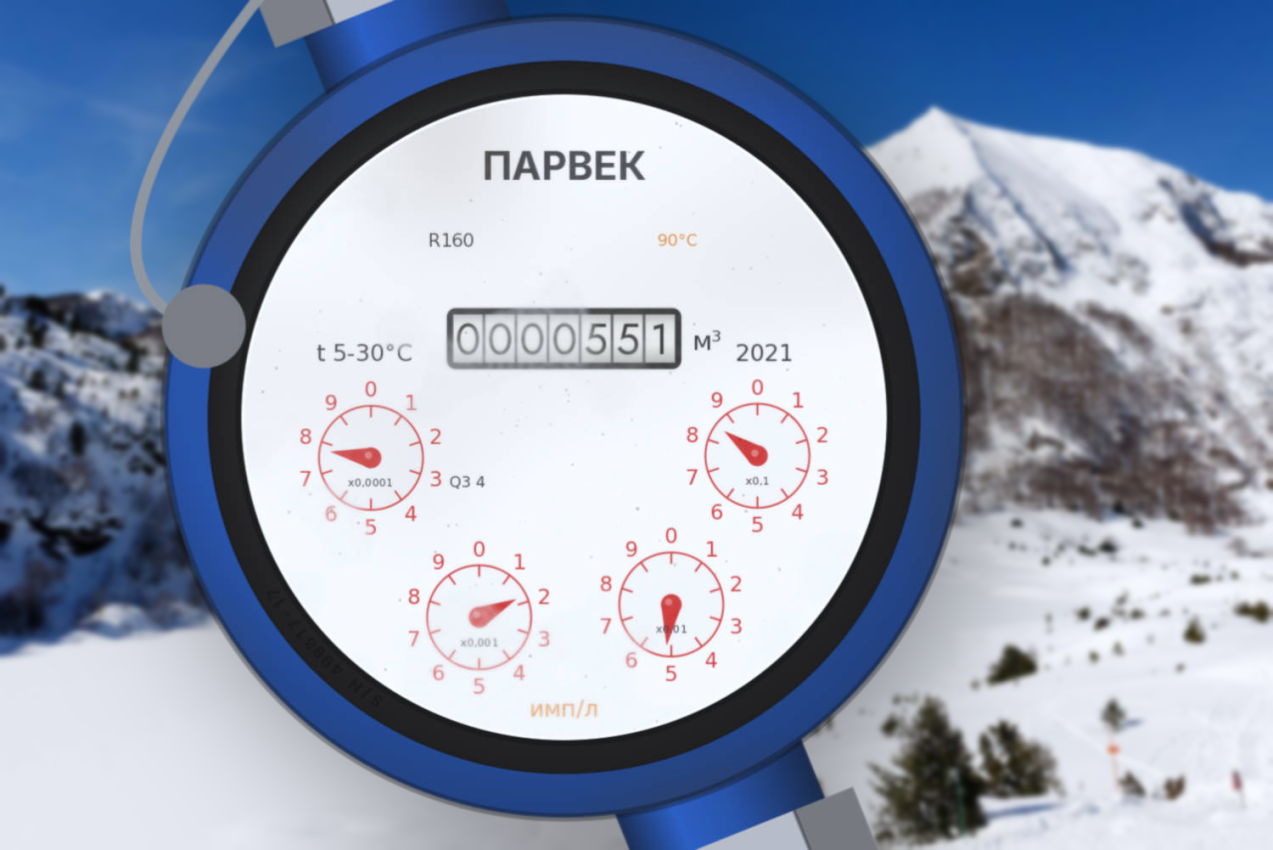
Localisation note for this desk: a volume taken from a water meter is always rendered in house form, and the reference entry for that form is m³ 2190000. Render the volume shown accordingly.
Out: m³ 551.8517
